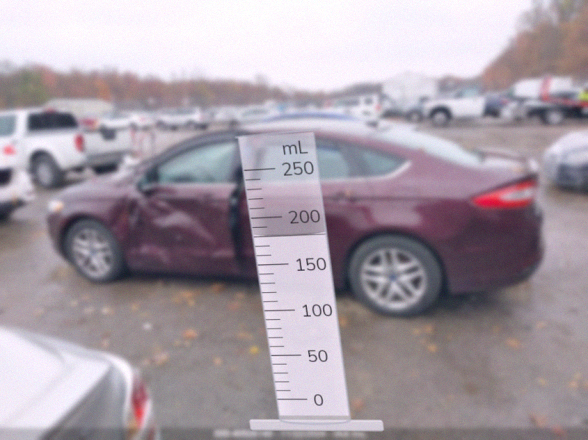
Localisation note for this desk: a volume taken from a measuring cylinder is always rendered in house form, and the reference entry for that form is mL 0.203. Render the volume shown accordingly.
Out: mL 180
